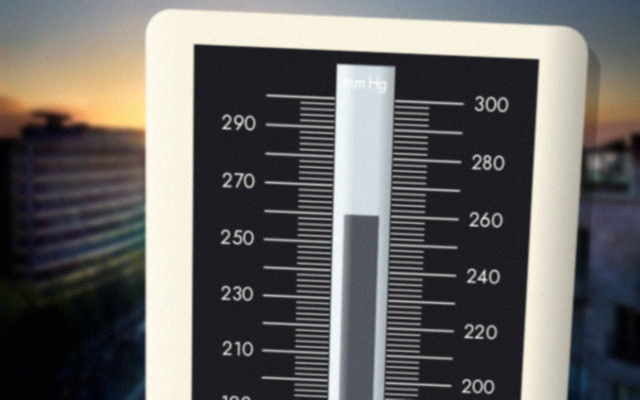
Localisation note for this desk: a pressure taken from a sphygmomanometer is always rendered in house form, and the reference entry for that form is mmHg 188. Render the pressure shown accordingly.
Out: mmHg 260
